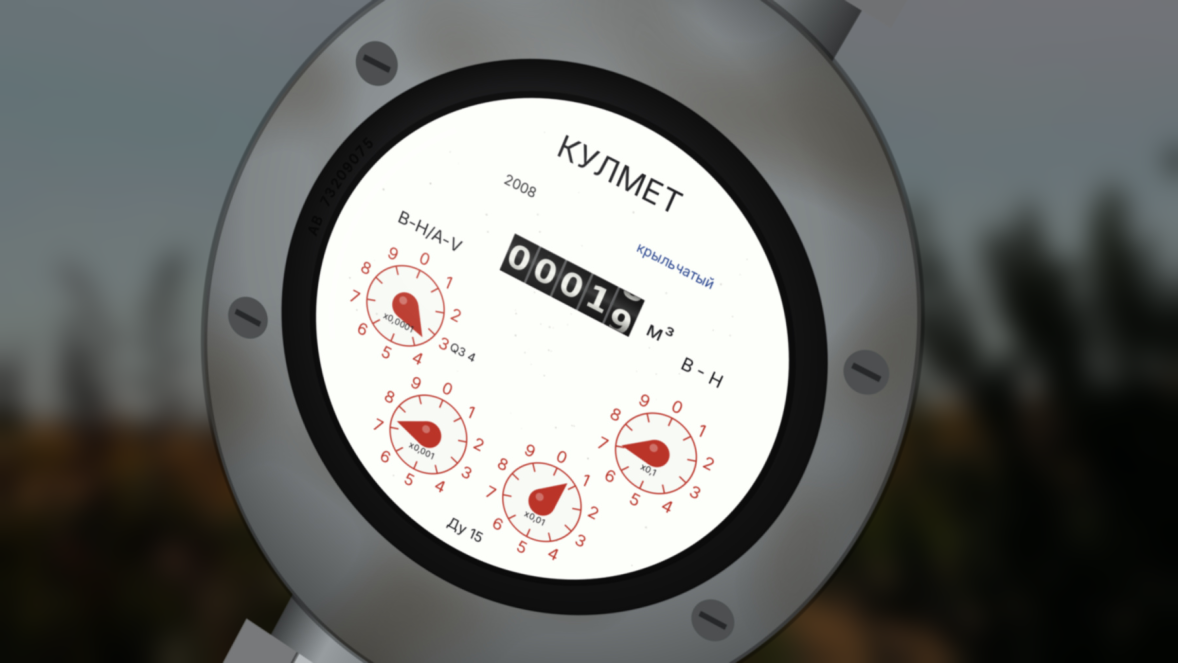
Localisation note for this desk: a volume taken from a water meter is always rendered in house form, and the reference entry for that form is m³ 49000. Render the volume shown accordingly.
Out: m³ 18.7073
